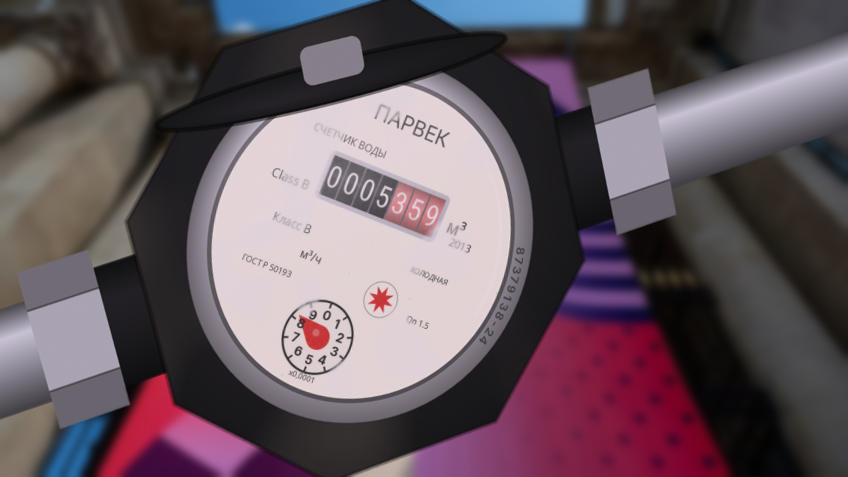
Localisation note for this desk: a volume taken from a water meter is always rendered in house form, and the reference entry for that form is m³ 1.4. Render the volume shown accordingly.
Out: m³ 5.3598
